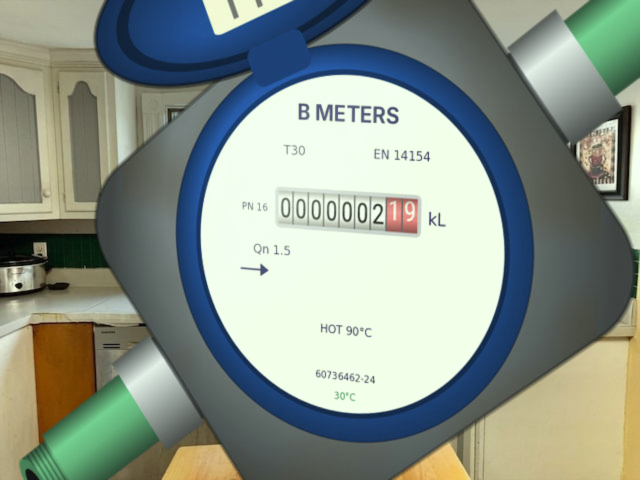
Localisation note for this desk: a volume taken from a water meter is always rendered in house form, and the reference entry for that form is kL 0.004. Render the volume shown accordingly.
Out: kL 2.19
